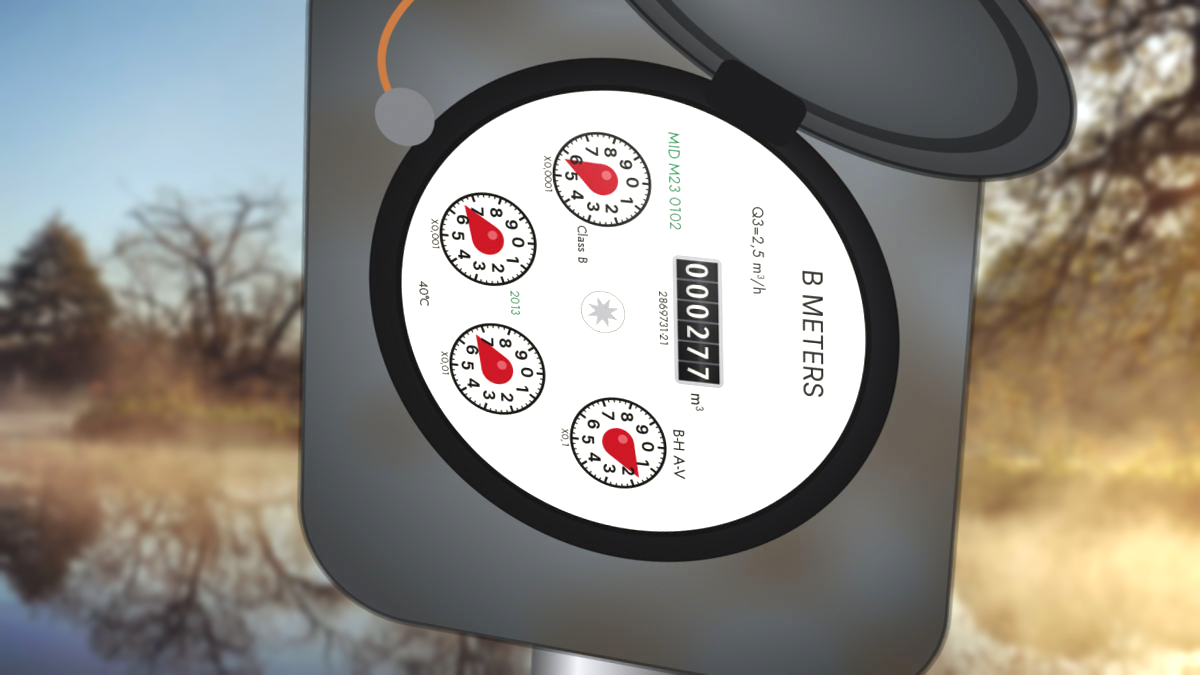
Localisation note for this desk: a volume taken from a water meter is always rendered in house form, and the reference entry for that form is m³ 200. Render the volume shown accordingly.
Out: m³ 277.1665
